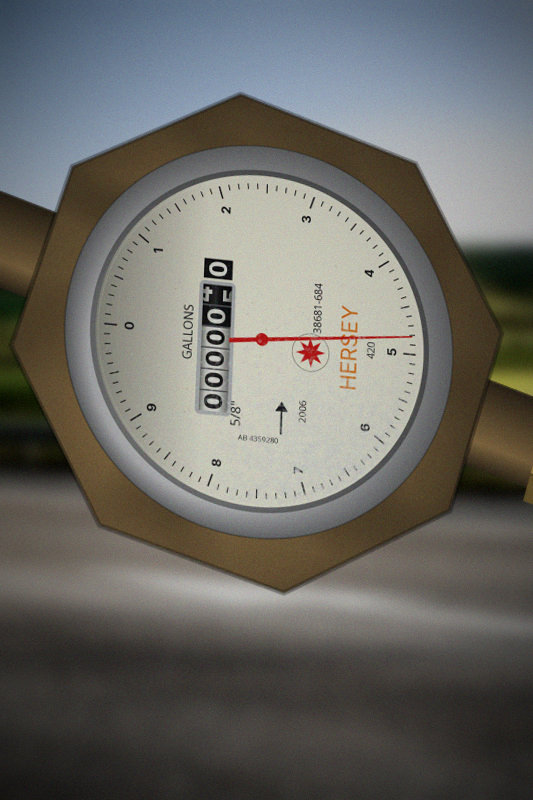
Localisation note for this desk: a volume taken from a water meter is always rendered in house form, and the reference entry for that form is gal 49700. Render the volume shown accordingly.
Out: gal 44.8
